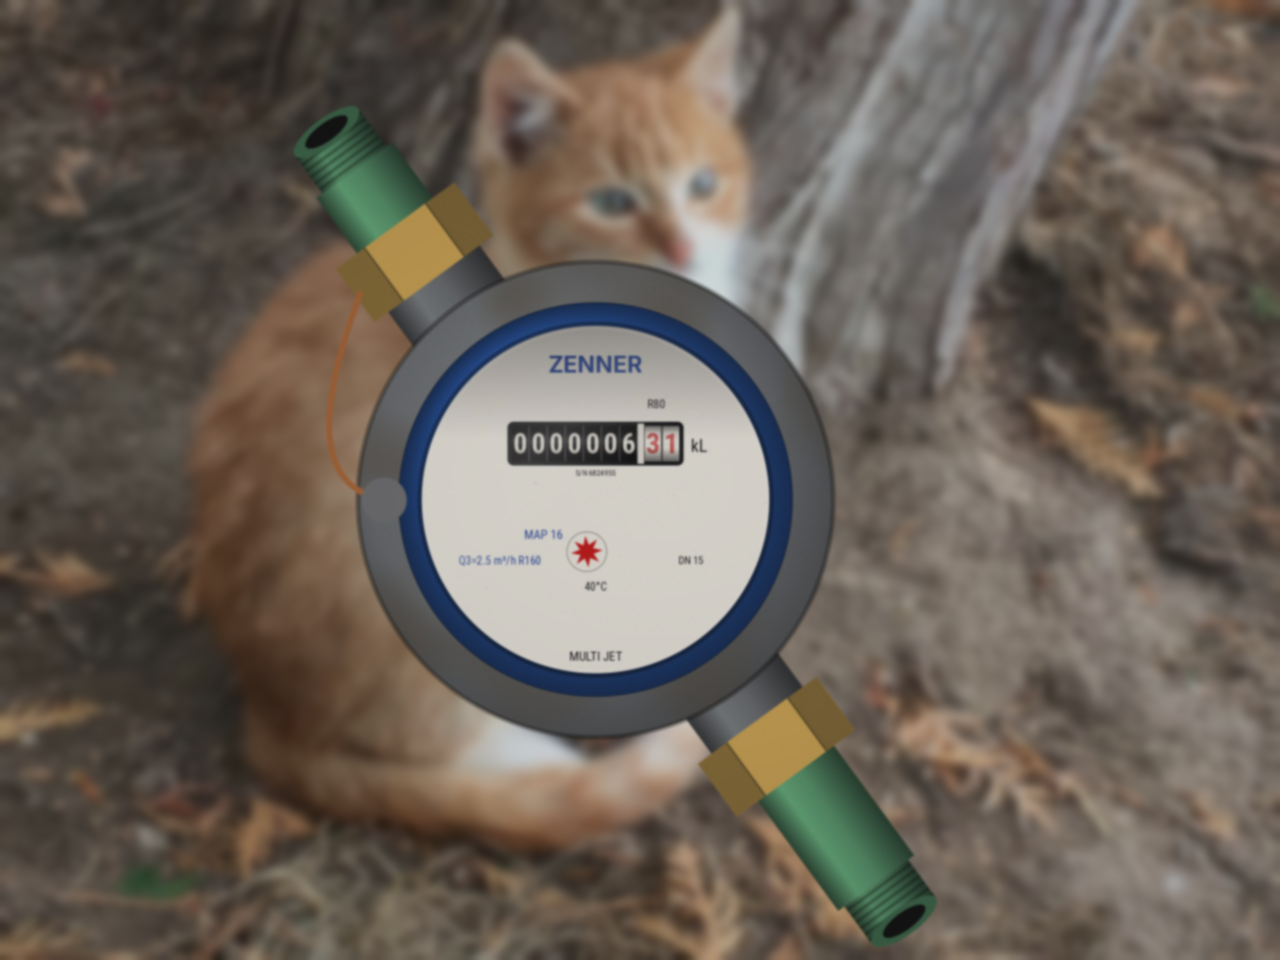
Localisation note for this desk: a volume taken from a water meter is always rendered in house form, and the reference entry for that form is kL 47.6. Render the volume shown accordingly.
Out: kL 6.31
